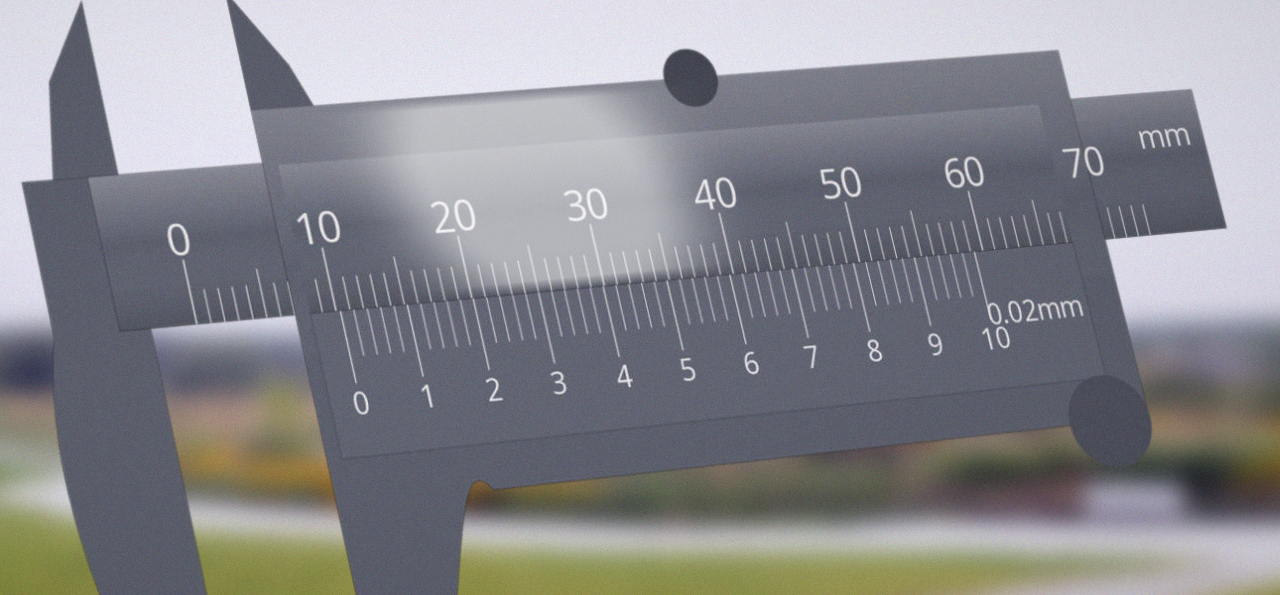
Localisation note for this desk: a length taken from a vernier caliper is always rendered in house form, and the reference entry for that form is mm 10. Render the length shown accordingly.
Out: mm 10.3
